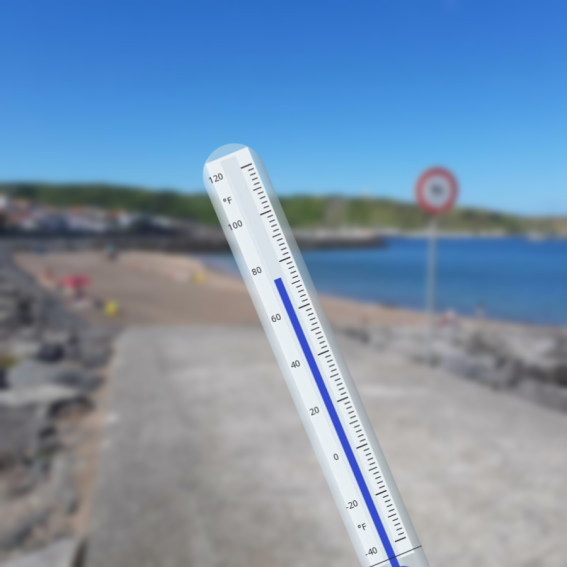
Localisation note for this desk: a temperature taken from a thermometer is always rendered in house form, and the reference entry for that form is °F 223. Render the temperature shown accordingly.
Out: °F 74
